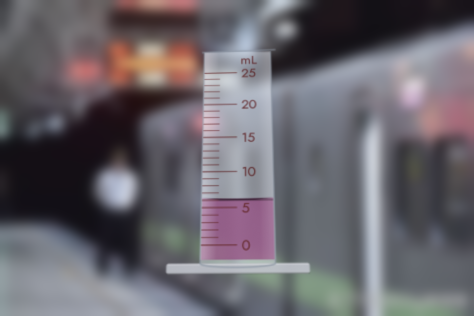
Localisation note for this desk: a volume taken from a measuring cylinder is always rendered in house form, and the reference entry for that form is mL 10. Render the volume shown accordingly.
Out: mL 6
